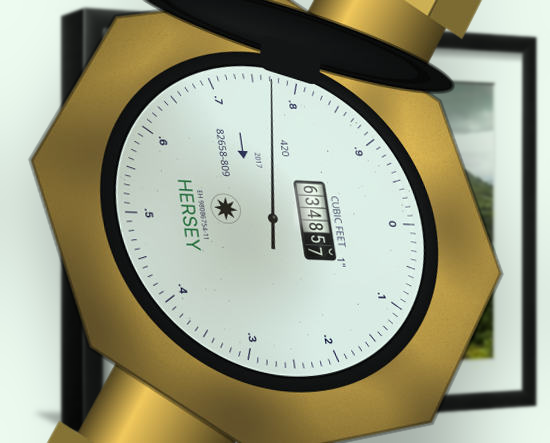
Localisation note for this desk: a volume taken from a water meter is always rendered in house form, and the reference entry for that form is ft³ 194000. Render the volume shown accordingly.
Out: ft³ 634856.77
